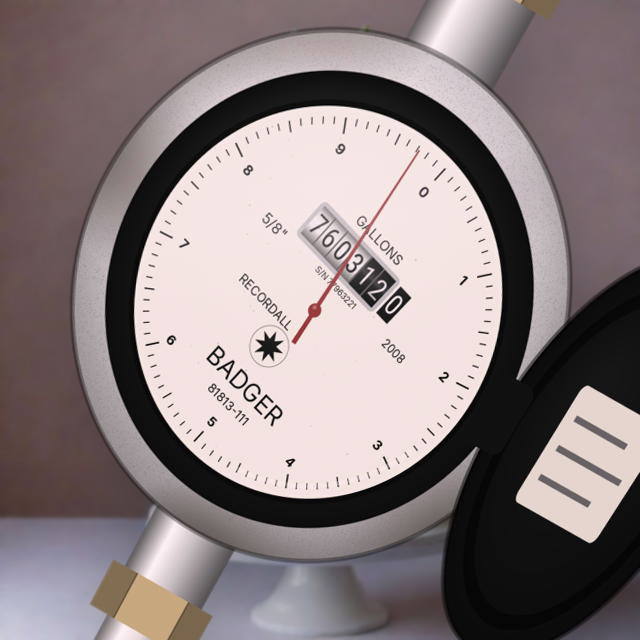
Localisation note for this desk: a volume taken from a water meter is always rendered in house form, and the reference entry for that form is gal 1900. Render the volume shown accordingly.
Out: gal 7603119.7
